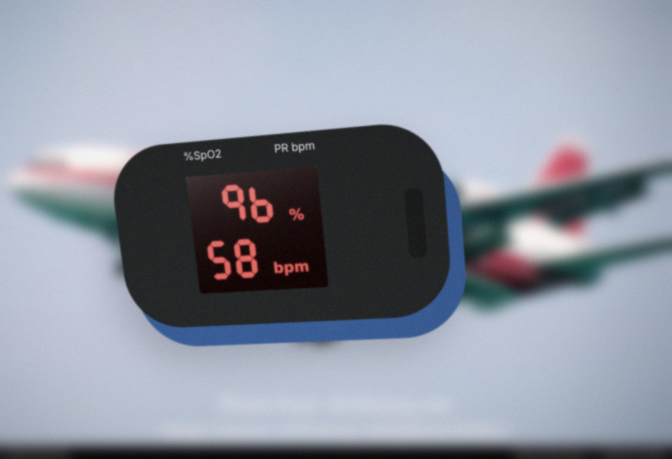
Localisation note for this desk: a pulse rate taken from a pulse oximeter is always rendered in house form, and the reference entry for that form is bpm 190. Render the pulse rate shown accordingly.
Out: bpm 58
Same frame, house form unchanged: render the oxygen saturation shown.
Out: % 96
